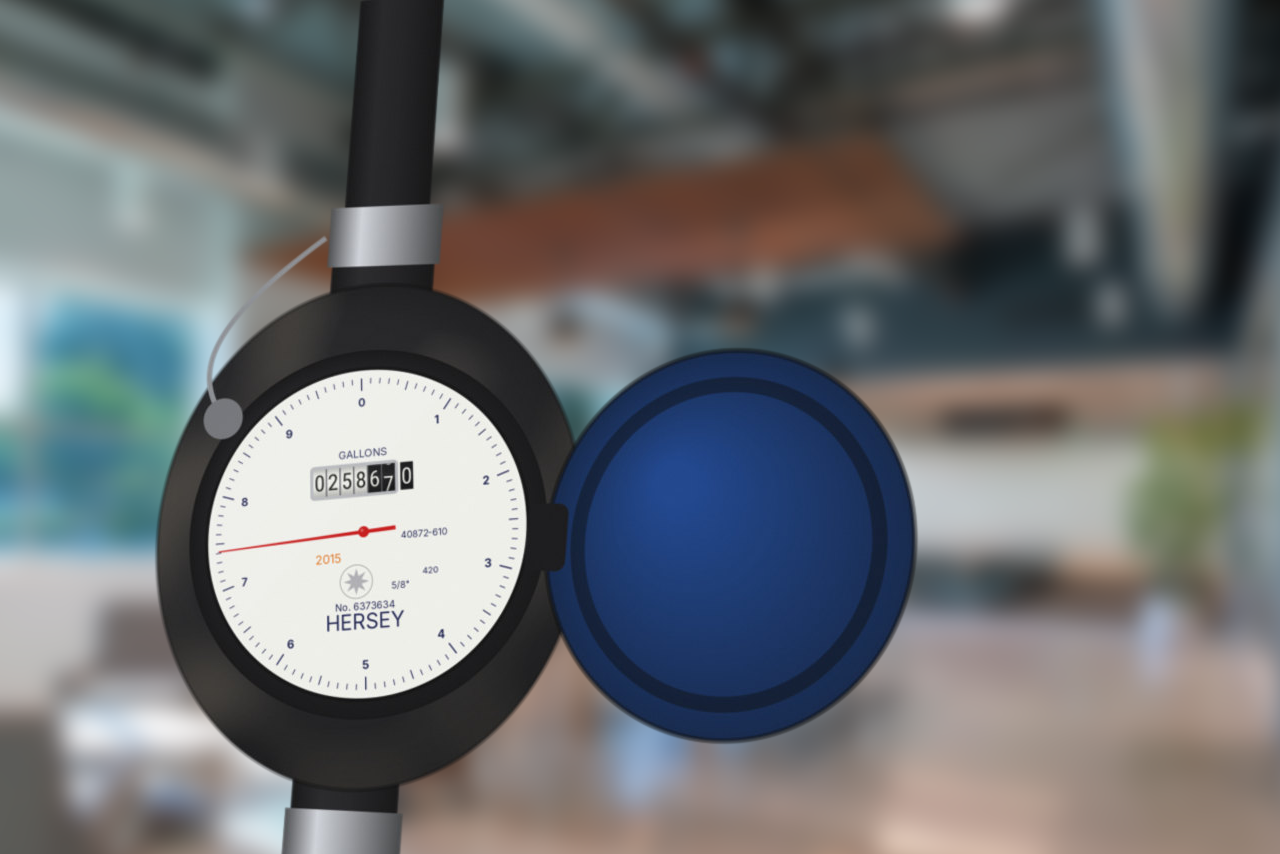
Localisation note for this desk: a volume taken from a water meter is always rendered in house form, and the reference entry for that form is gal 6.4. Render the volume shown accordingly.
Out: gal 258667.4
